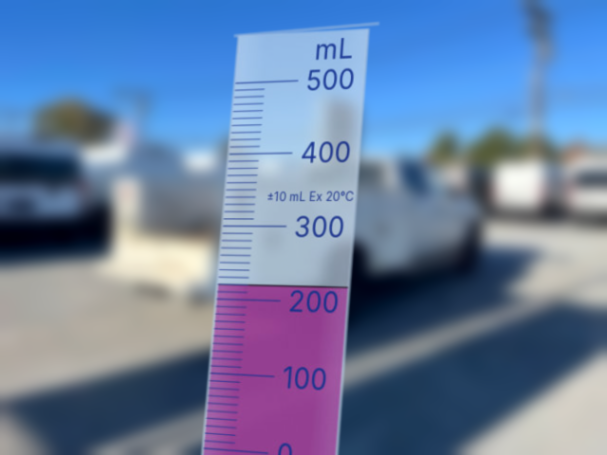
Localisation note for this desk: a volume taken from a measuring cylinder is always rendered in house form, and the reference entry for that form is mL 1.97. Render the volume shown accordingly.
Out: mL 220
